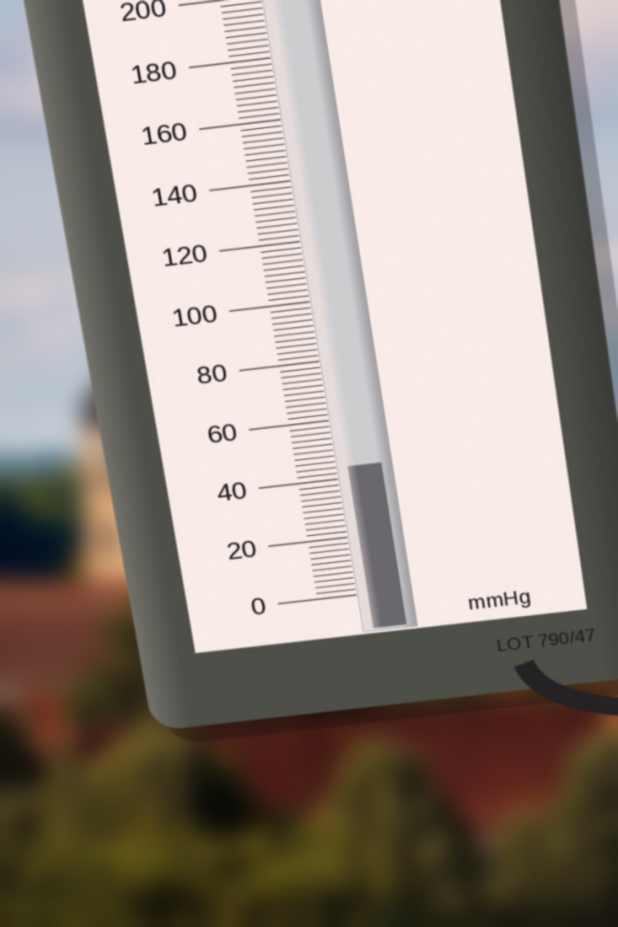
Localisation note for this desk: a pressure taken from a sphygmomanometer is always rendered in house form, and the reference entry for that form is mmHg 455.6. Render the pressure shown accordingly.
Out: mmHg 44
